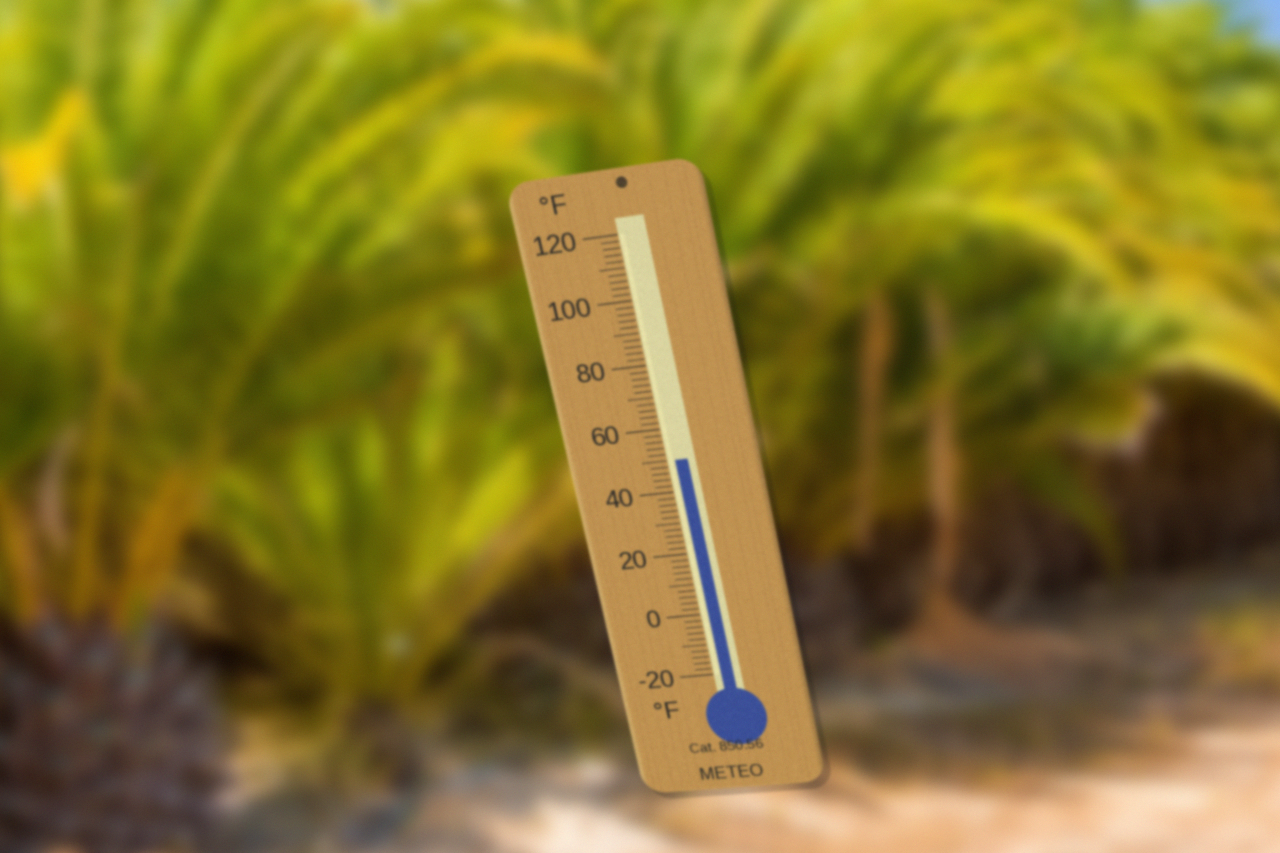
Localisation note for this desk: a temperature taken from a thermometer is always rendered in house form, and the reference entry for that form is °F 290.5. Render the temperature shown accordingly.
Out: °F 50
